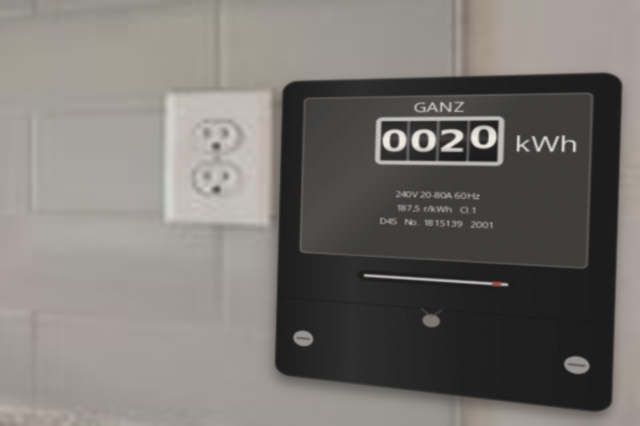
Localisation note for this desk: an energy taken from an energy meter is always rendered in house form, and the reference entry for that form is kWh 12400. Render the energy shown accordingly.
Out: kWh 20
